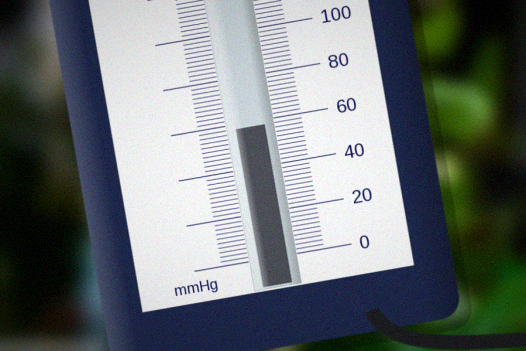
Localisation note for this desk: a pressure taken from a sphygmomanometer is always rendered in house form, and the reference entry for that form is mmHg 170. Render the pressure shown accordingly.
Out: mmHg 58
